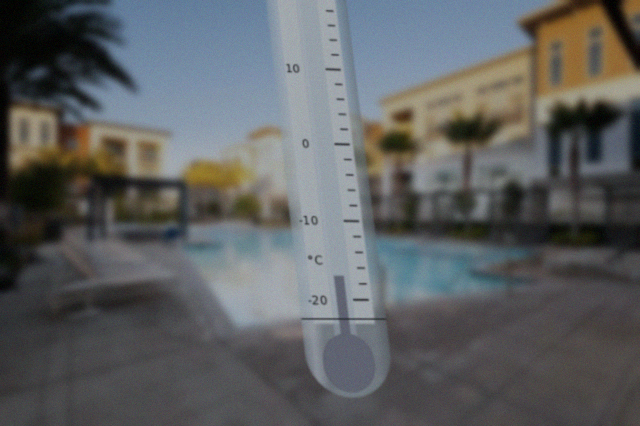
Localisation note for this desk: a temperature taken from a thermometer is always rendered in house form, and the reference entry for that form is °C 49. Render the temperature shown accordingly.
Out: °C -17
